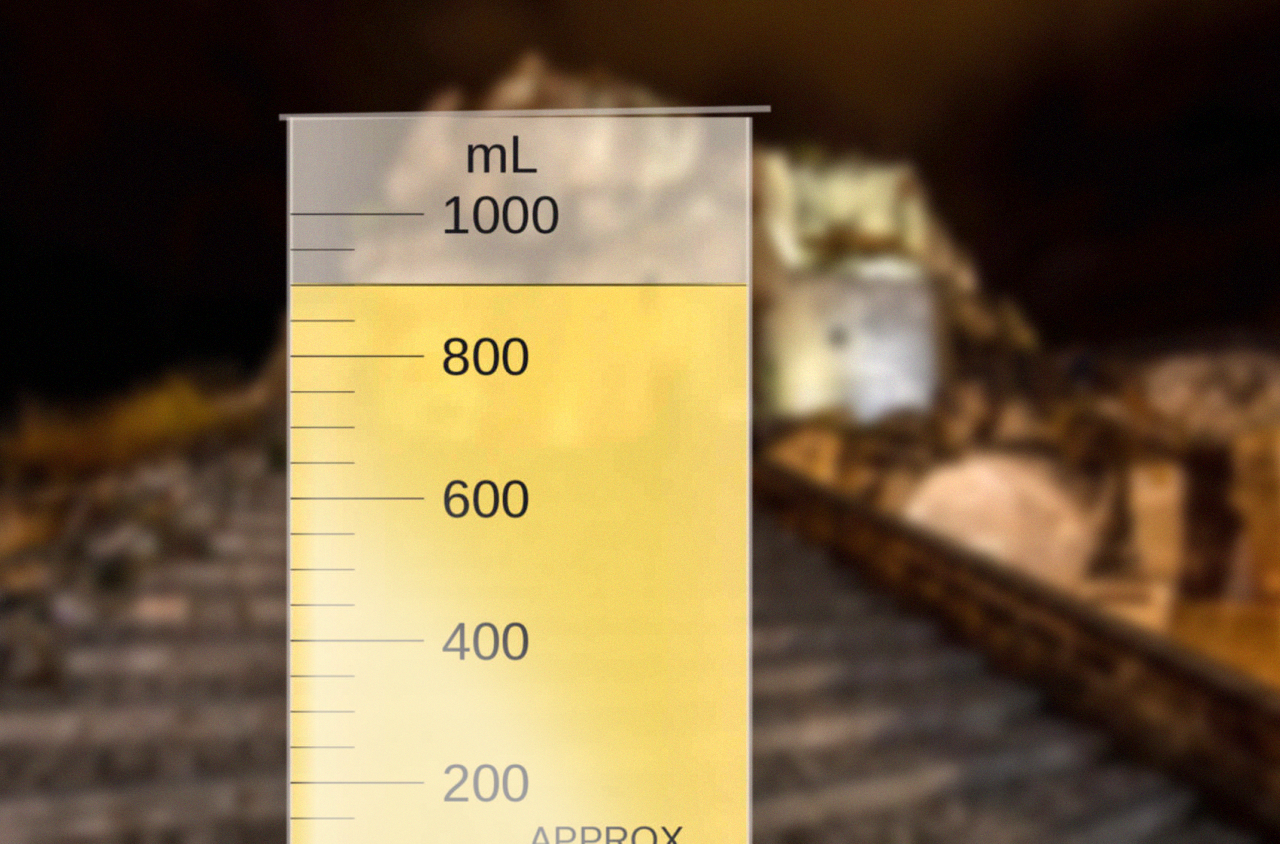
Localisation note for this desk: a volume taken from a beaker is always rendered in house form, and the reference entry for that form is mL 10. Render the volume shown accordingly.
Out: mL 900
